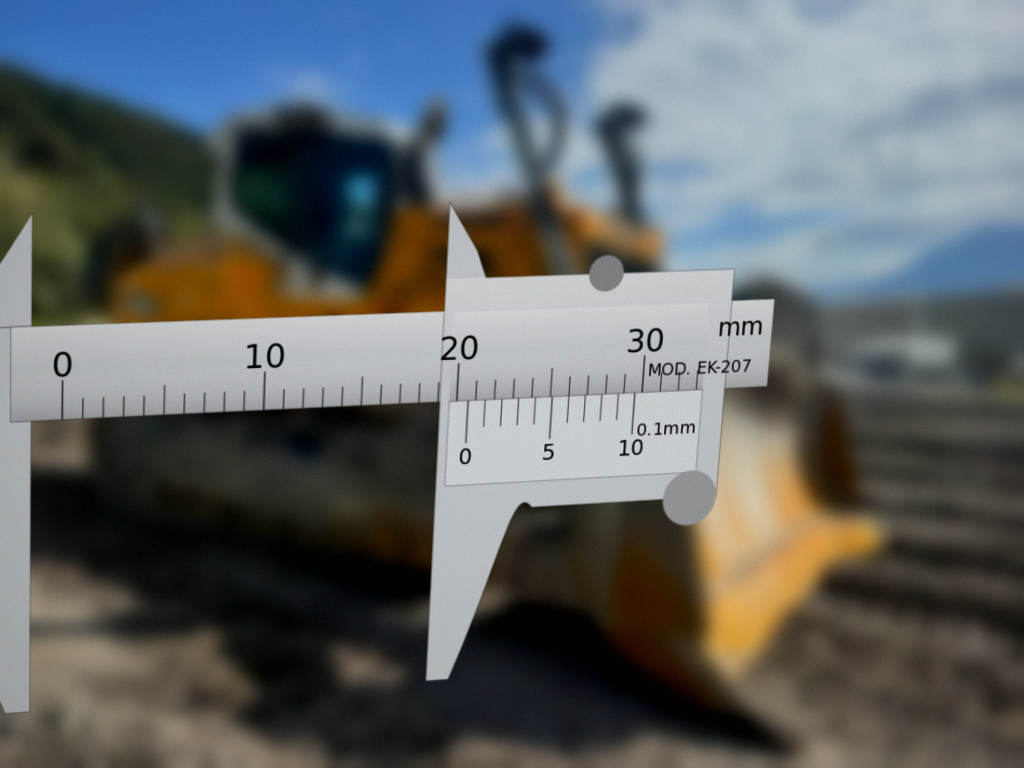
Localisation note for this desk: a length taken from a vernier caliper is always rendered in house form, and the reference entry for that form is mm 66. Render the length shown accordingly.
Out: mm 20.6
